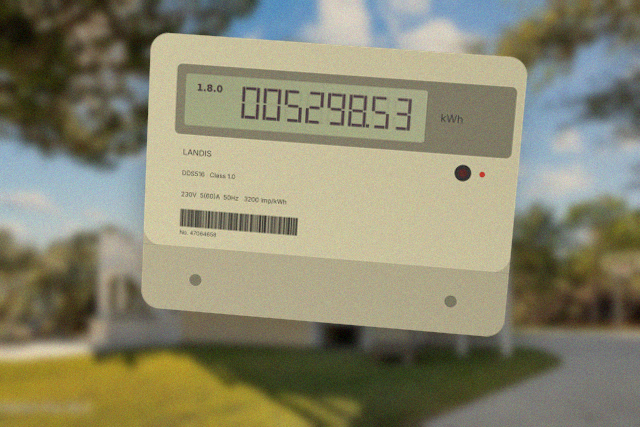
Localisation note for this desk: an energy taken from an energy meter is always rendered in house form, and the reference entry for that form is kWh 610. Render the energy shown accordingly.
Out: kWh 5298.53
